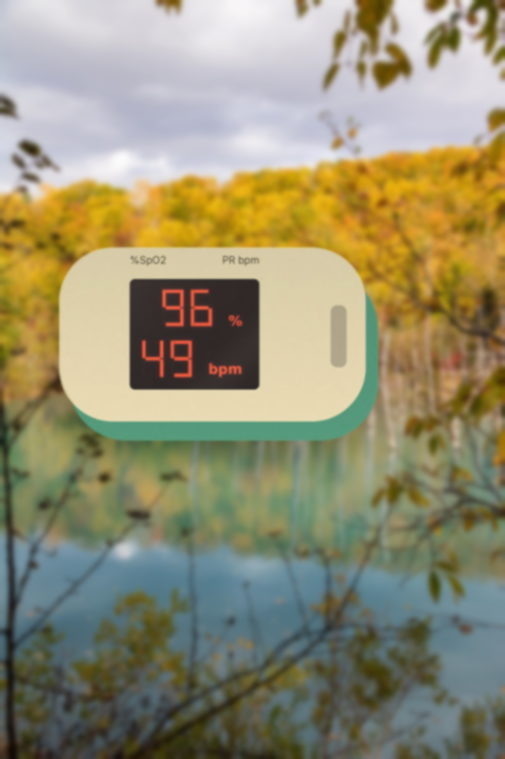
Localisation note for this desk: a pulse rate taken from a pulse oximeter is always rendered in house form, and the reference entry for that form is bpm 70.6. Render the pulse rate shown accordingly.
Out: bpm 49
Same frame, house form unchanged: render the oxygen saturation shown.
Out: % 96
